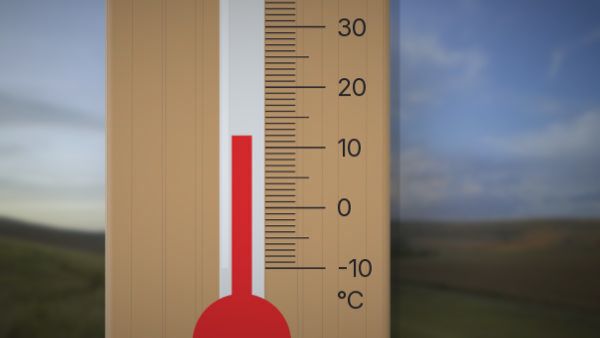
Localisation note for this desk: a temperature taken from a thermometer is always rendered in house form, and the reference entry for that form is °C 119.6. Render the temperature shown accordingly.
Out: °C 12
